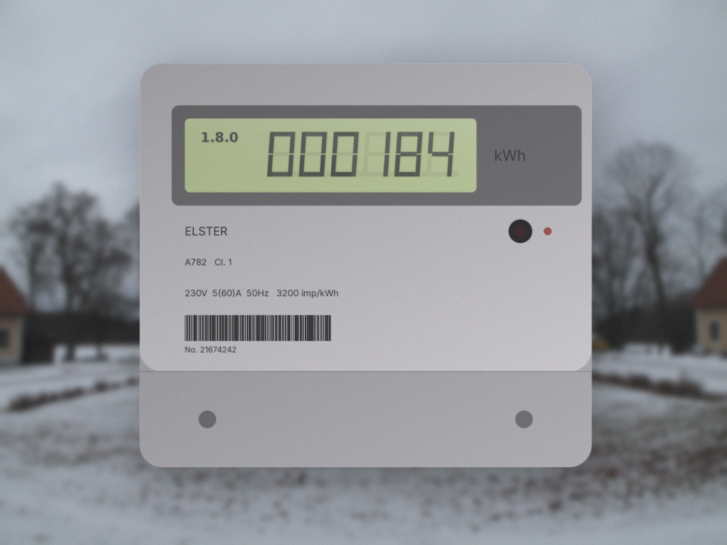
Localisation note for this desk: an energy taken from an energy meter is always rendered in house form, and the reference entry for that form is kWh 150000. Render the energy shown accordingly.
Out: kWh 184
